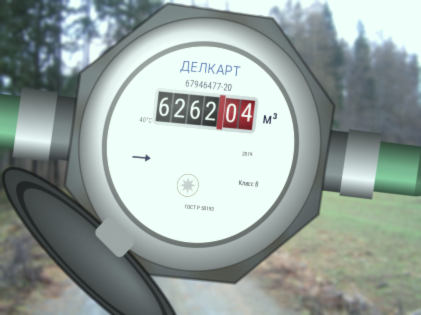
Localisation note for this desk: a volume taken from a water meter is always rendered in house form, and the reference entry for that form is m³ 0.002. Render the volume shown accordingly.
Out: m³ 6262.04
